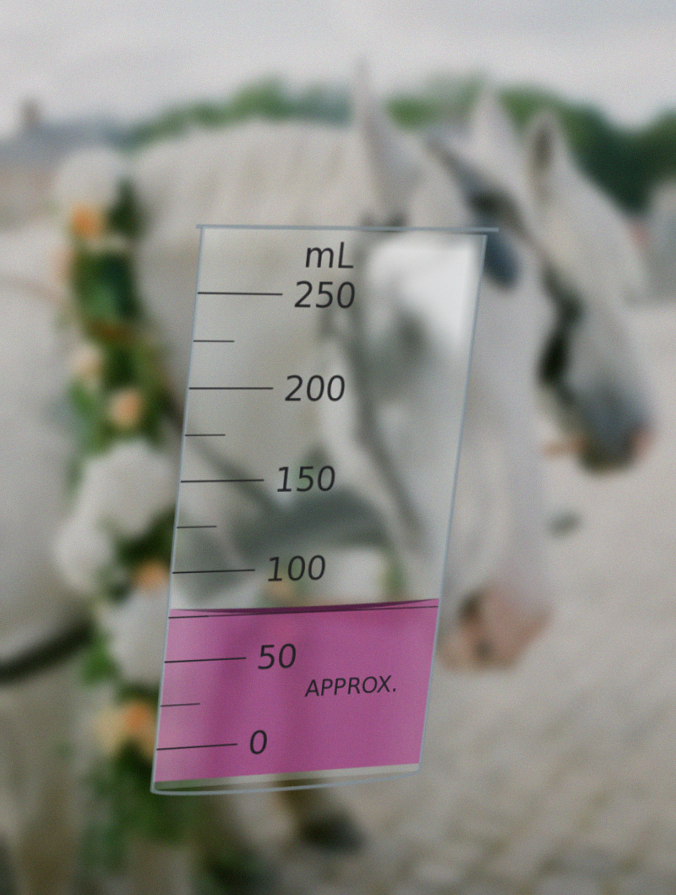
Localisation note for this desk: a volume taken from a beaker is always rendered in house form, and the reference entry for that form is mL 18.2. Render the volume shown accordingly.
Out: mL 75
